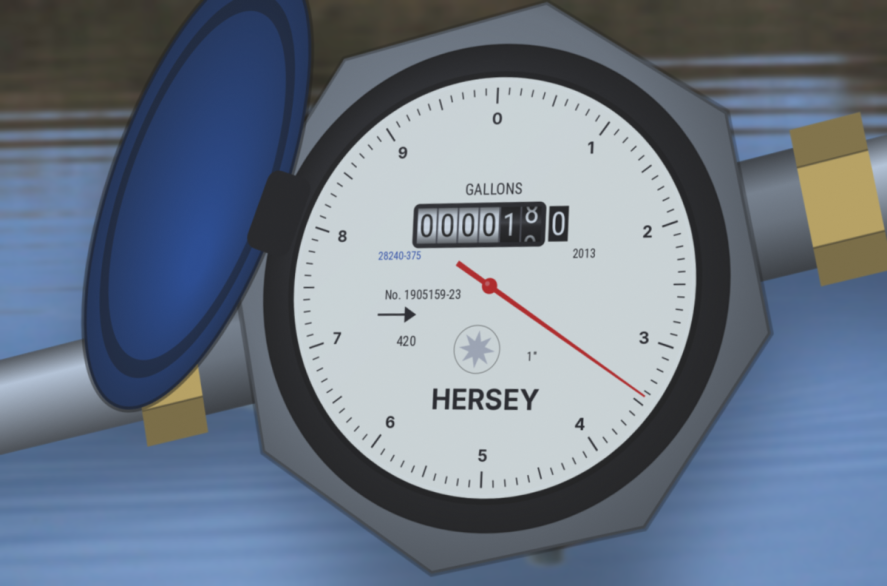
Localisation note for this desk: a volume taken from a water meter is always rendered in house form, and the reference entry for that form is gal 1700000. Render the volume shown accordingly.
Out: gal 183.4
